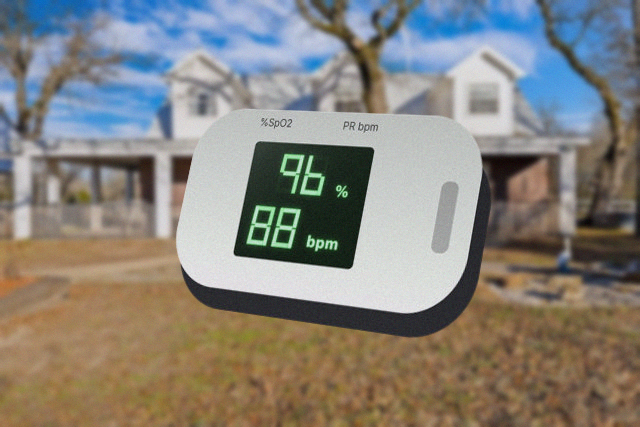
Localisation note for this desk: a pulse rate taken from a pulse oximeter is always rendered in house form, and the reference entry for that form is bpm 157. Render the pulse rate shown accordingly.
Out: bpm 88
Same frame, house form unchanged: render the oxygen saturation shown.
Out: % 96
